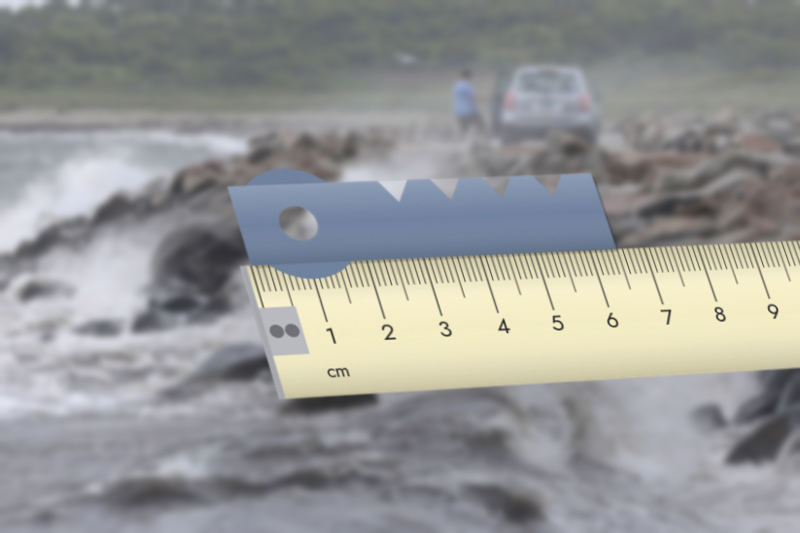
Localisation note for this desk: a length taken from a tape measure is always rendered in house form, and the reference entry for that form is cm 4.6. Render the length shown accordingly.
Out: cm 6.5
